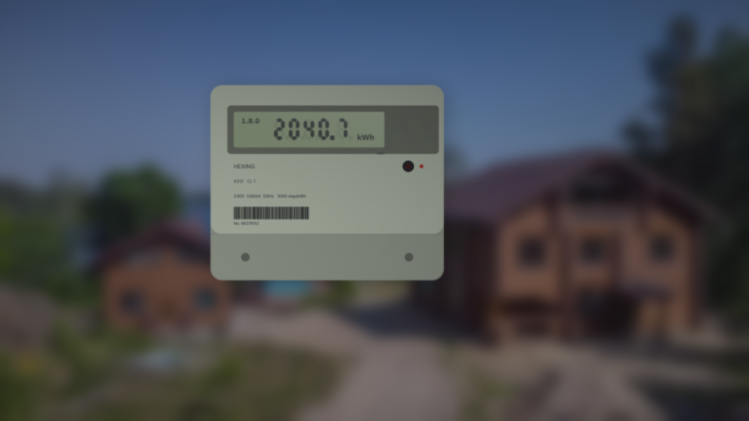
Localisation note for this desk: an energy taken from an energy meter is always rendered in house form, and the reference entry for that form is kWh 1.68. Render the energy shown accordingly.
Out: kWh 2040.7
